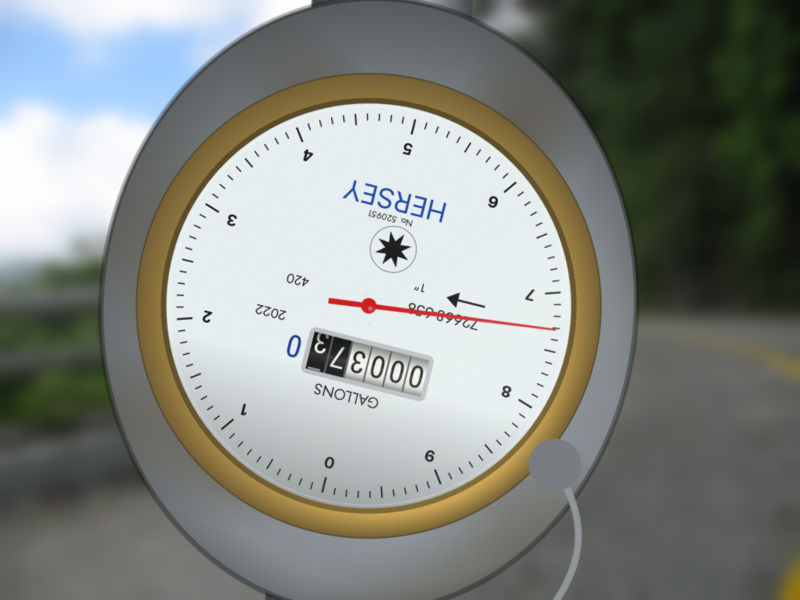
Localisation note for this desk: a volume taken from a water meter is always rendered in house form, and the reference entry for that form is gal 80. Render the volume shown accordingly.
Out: gal 3727.3
